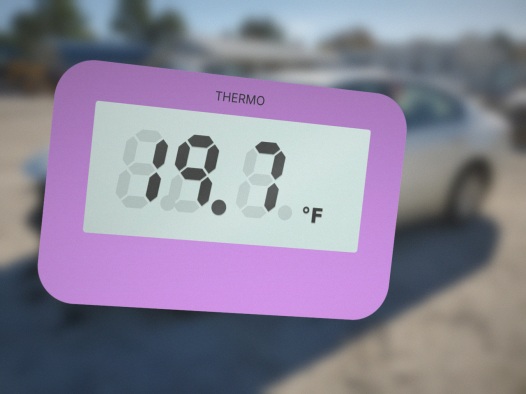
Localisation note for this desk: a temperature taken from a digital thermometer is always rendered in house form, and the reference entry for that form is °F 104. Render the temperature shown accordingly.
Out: °F 19.7
